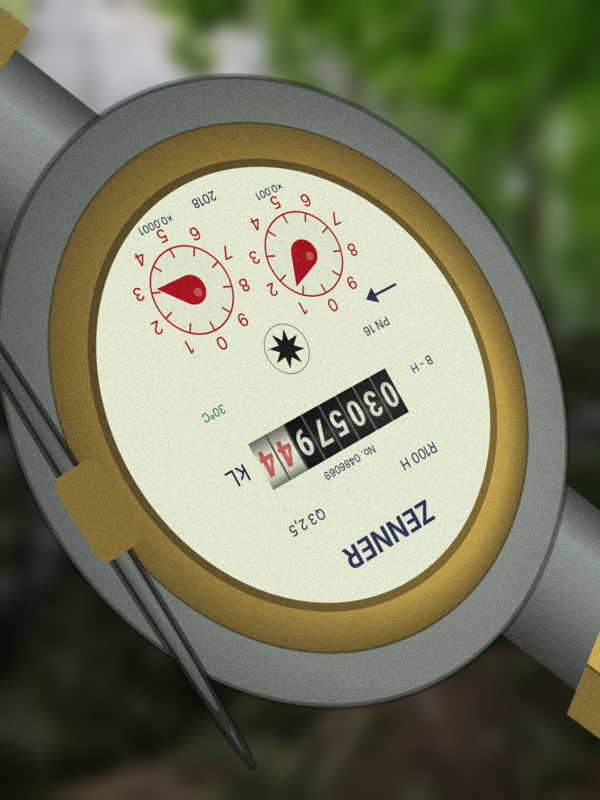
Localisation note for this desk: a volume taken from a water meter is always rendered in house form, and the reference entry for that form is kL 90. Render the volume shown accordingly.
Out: kL 30579.4413
